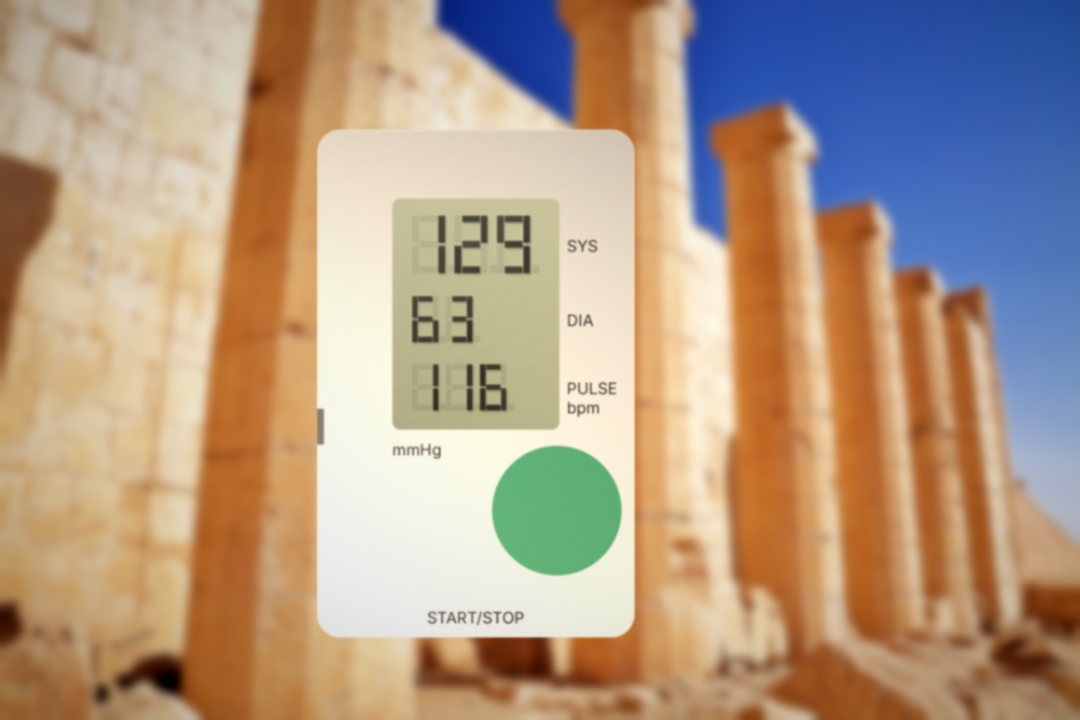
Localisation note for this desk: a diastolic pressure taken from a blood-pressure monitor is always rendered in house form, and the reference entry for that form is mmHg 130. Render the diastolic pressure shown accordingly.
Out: mmHg 63
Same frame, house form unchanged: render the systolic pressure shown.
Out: mmHg 129
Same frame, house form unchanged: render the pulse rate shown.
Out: bpm 116
